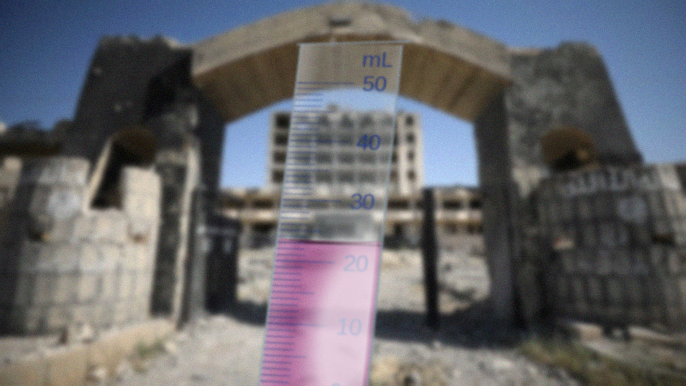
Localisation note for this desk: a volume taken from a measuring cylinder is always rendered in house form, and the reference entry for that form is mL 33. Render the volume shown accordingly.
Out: mL 23
